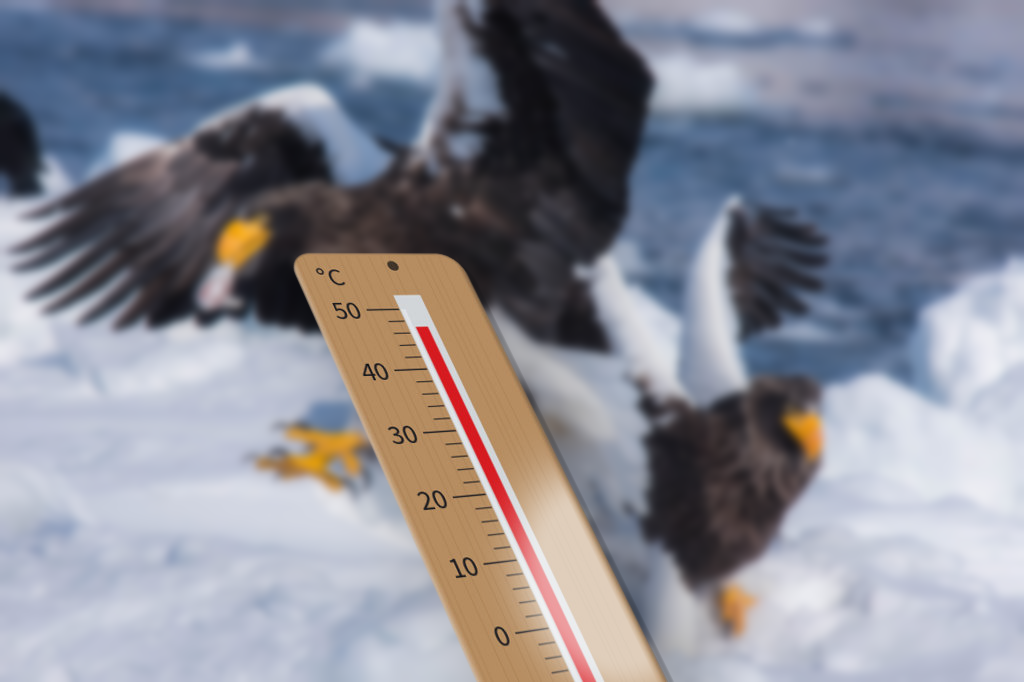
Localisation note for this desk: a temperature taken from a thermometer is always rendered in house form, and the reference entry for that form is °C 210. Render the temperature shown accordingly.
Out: °C 47
